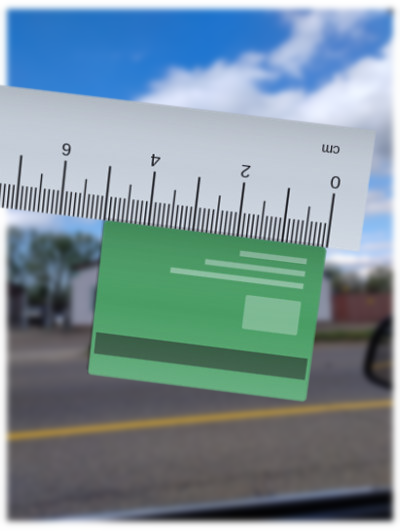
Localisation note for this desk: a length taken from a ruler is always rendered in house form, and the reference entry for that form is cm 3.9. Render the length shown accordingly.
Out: cm 5
